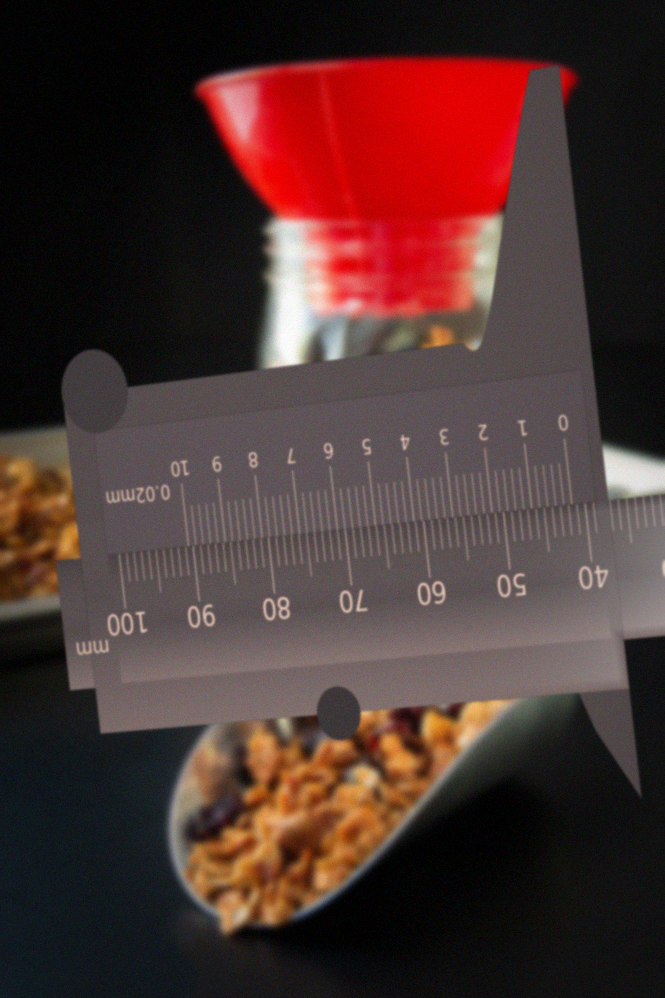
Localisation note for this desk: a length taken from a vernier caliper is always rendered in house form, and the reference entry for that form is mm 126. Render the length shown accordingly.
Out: mm 41.6
